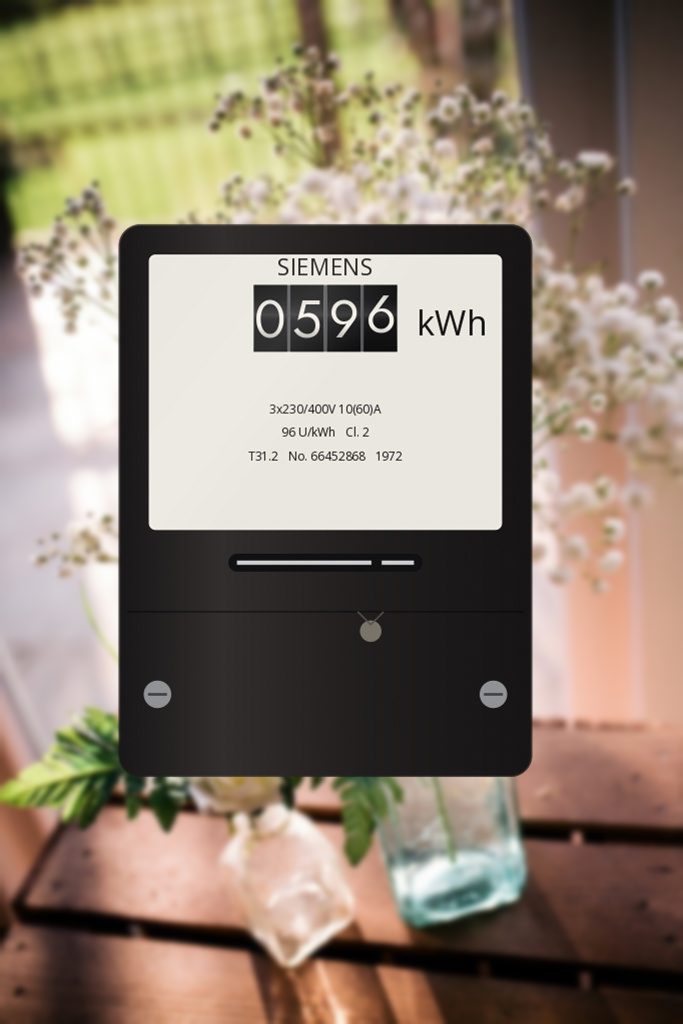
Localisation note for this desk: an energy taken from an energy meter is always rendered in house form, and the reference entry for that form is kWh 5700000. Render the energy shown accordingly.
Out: kWh 596
